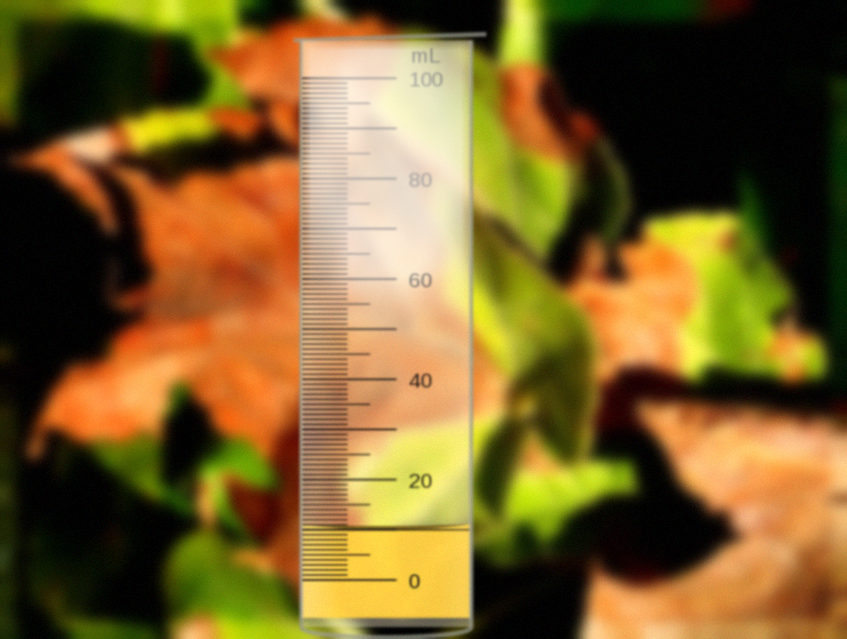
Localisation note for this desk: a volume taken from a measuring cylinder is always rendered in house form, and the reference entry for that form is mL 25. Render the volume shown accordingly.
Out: mL 10
